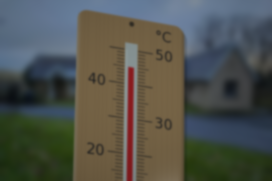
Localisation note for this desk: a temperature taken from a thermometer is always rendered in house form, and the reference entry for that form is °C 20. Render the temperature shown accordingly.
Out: °C 45
